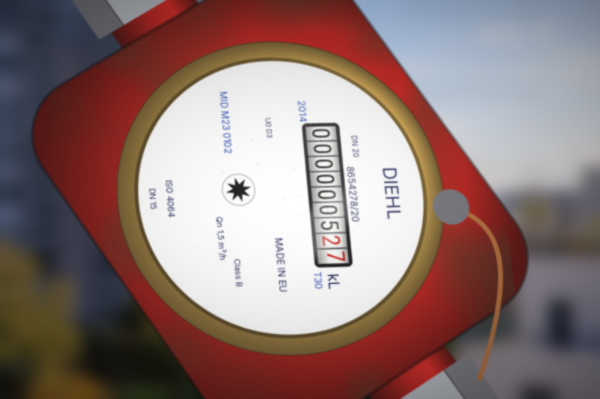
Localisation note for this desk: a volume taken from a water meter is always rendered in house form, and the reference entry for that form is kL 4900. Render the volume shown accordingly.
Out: kL 5.27
